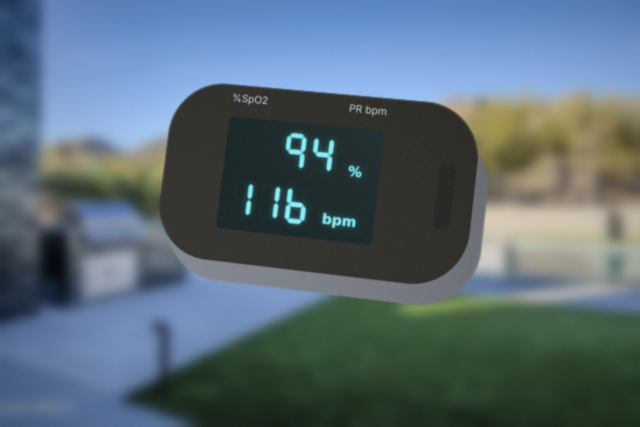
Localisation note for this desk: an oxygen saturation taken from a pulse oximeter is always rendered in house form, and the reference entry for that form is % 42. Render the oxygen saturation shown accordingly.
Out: % 94
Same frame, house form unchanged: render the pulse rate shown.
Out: bpm 116
